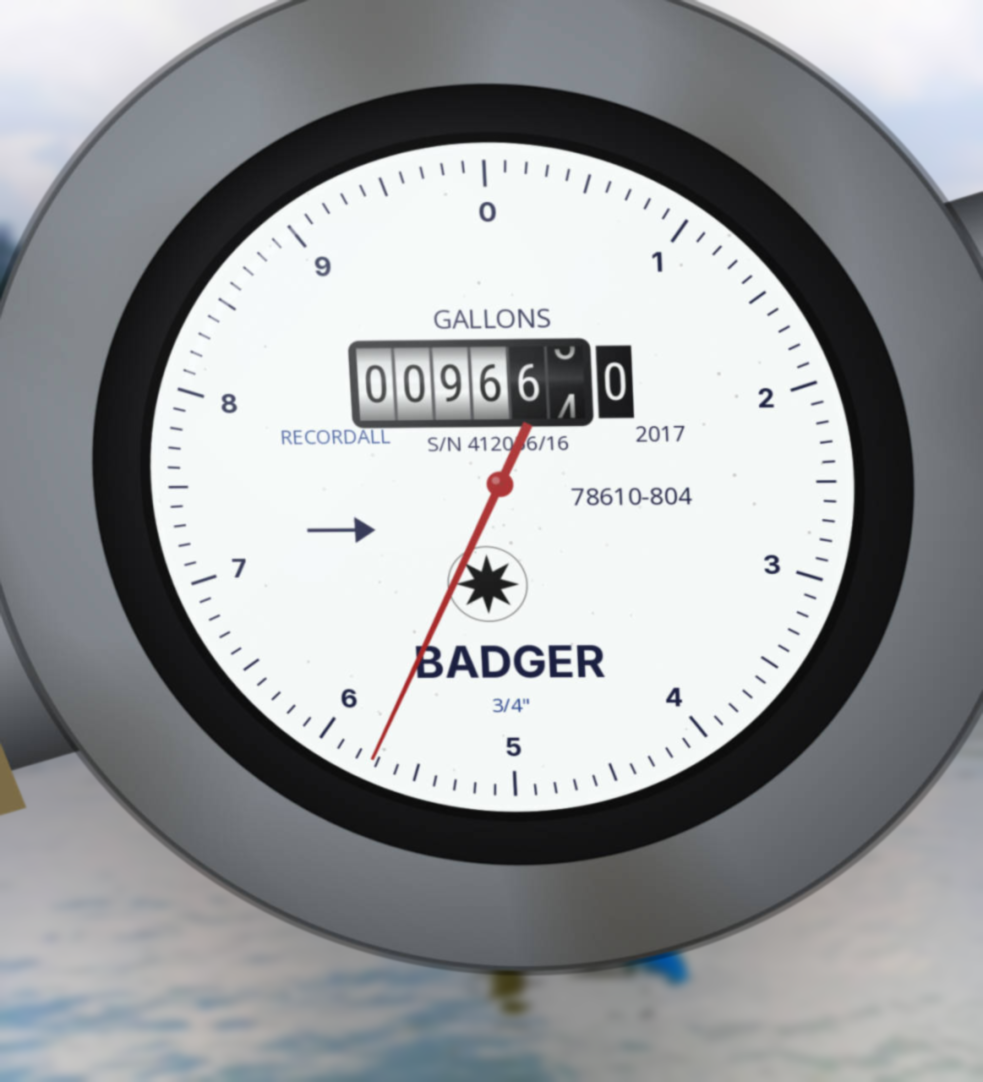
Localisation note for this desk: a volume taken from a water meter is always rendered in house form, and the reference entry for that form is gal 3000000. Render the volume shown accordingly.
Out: gal 96635.7
